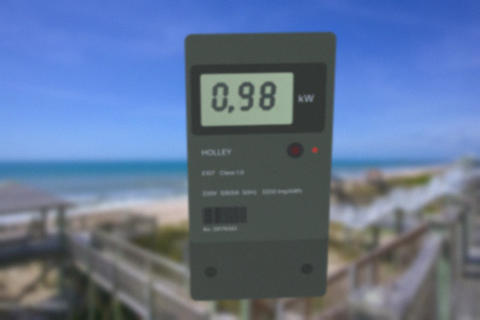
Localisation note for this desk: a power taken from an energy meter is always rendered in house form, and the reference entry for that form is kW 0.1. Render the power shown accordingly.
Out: kW 0.98
